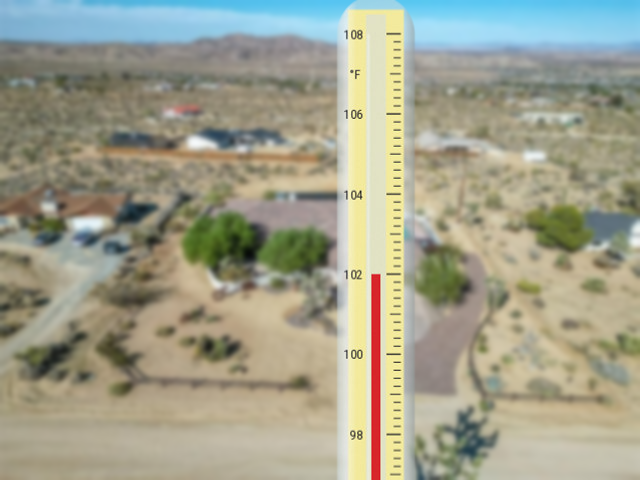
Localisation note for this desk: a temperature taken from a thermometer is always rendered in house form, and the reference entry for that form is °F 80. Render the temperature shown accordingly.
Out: °F 102
